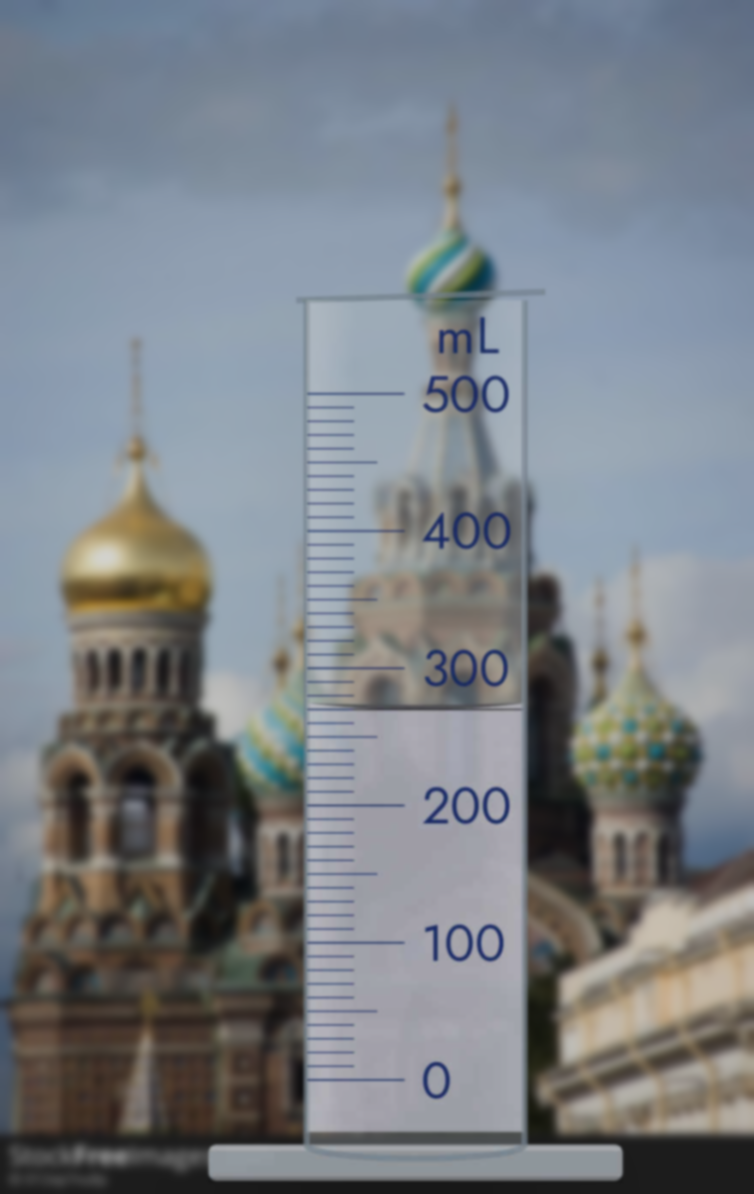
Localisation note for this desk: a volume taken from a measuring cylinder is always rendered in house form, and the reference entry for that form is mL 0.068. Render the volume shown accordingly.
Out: mL 270
